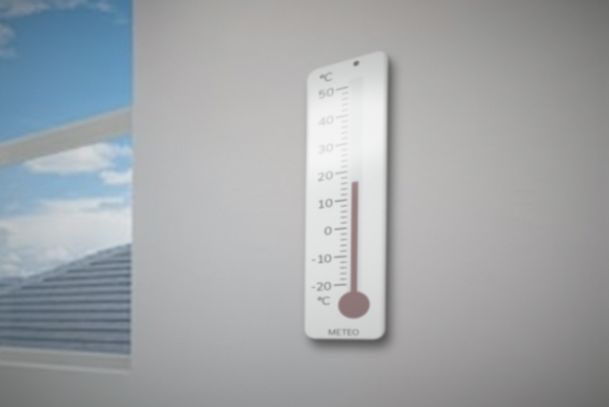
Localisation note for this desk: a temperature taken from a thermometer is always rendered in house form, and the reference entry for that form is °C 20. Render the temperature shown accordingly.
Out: °C 16
